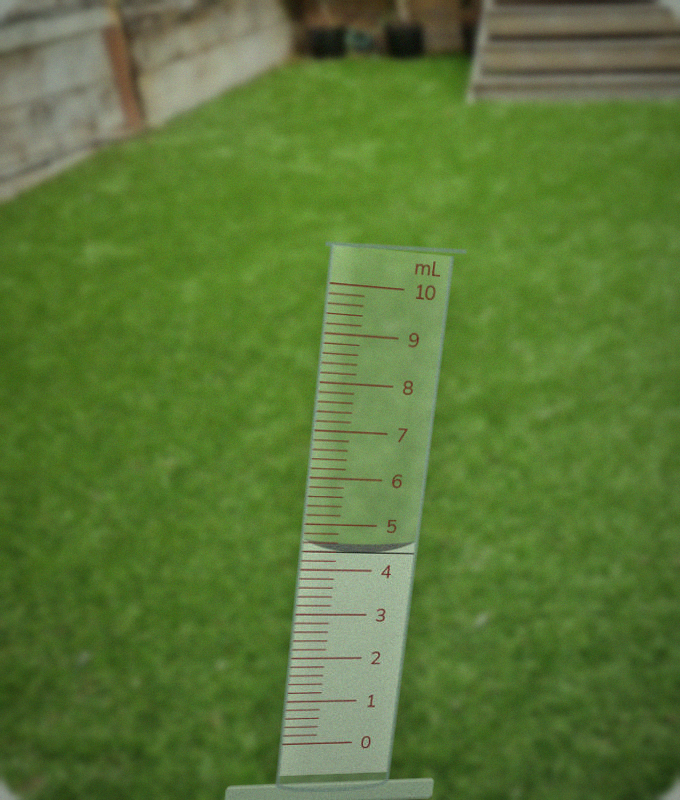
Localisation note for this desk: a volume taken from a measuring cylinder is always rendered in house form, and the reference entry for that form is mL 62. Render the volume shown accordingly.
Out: mL 4.4
